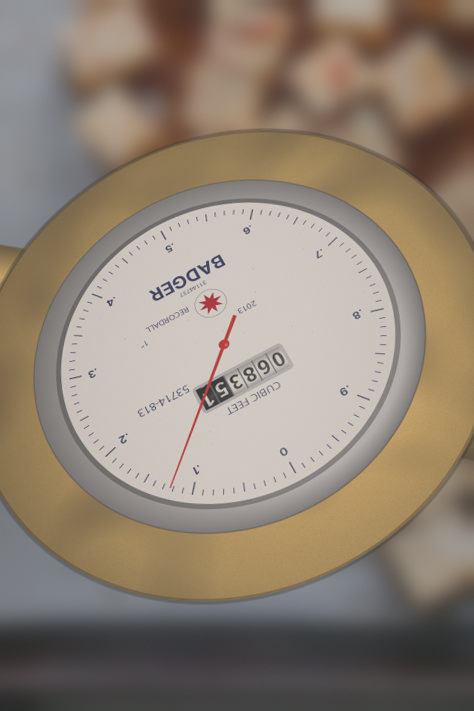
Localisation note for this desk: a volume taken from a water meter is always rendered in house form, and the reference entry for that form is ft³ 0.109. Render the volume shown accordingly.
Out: ft³ 68351.12
